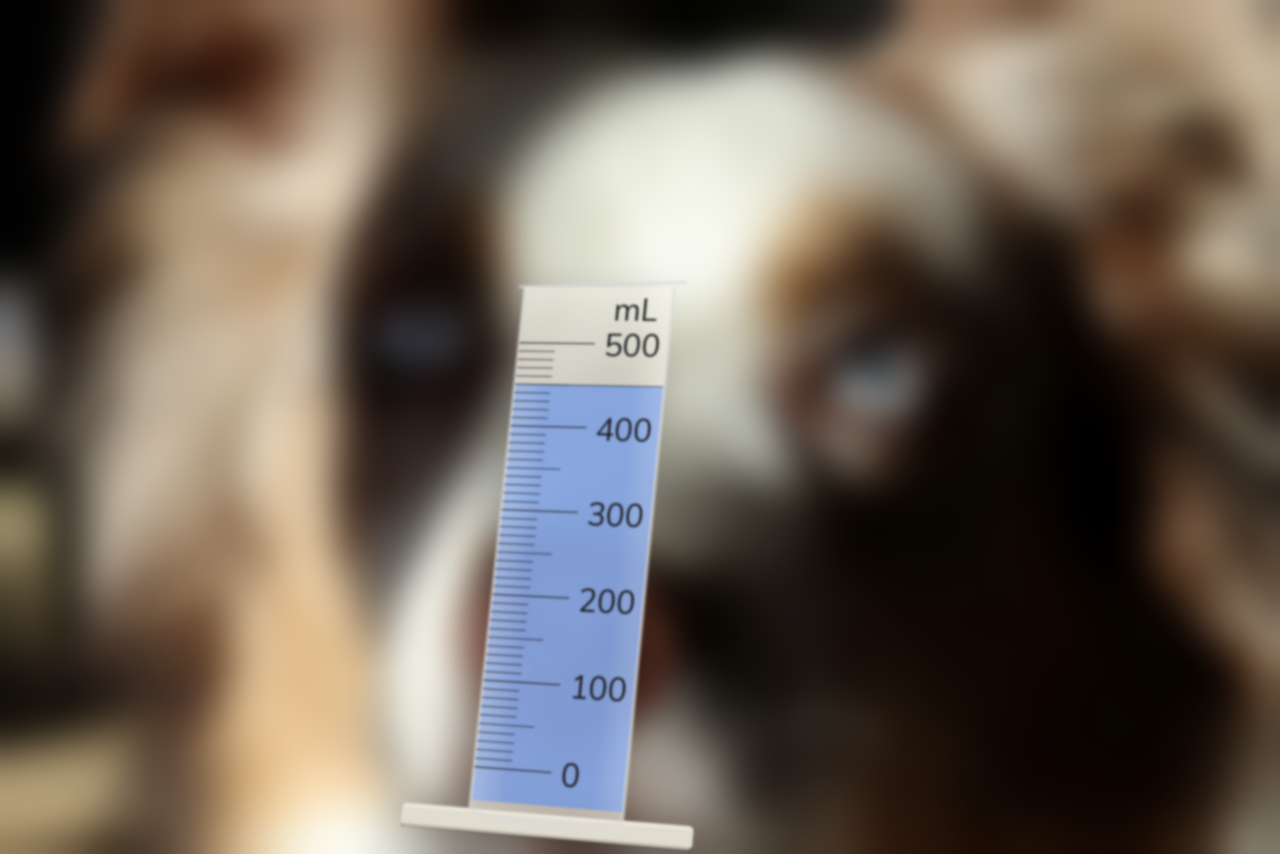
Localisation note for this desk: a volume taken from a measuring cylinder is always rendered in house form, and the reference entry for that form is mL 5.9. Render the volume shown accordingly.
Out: mL 450
